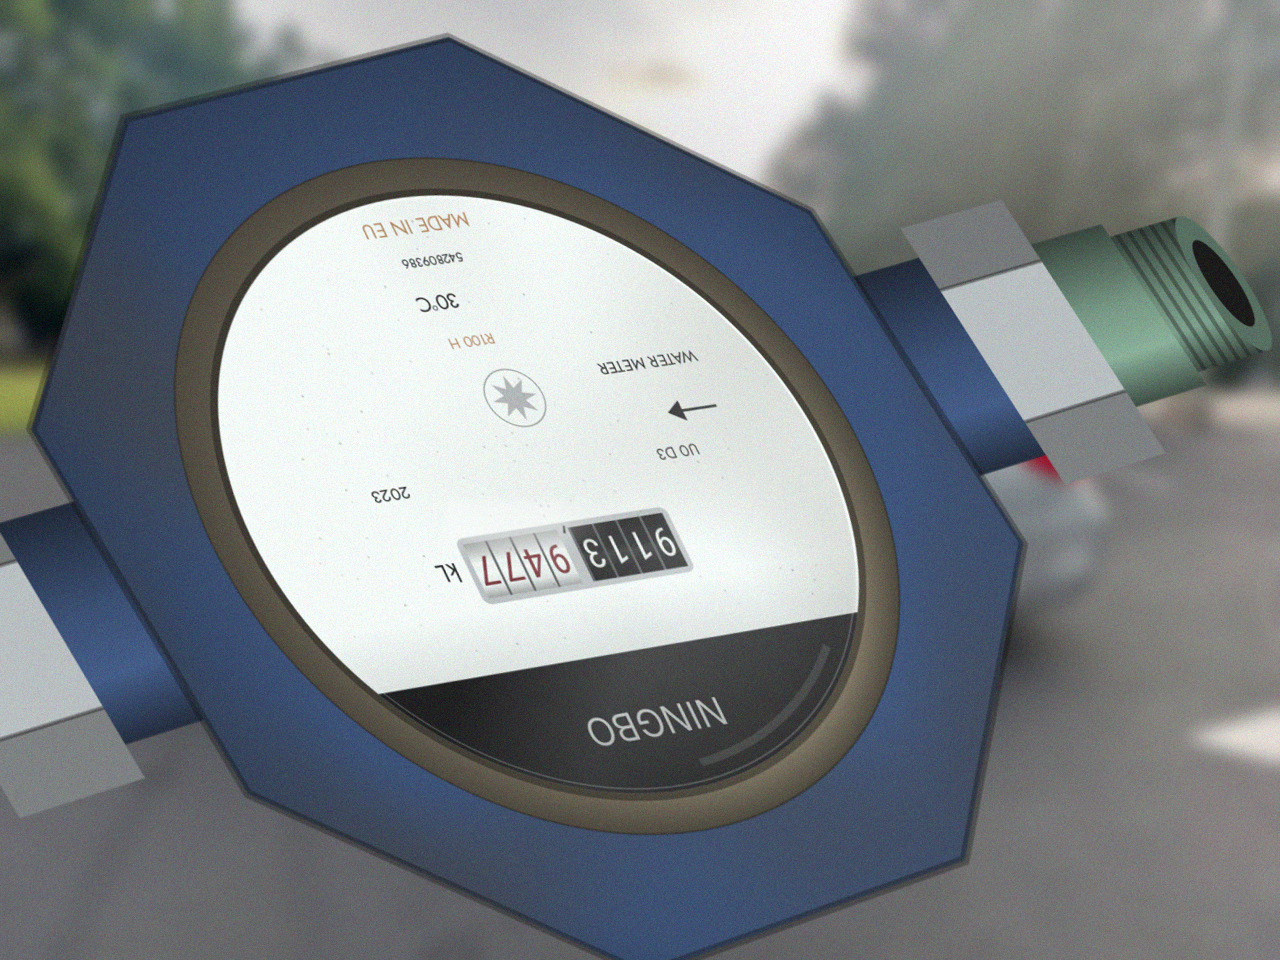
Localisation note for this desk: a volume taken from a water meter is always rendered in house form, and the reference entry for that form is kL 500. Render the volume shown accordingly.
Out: kL 9113.9477
